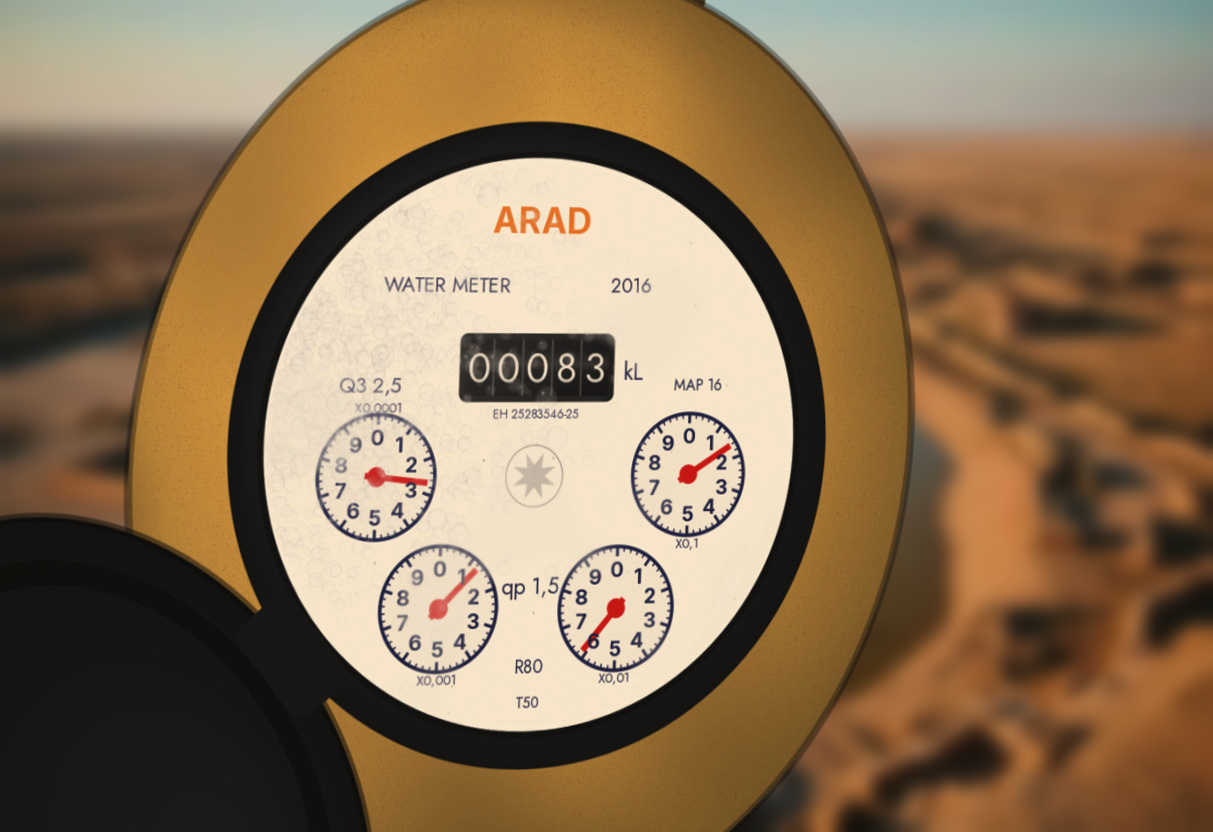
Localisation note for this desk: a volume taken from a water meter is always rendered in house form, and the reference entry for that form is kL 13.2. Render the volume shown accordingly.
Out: kL 83.1612
